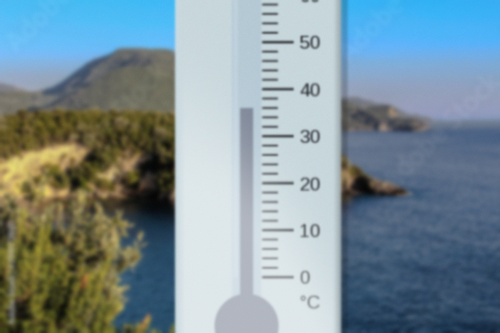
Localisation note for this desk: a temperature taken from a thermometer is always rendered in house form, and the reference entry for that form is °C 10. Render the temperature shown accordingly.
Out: °C 36
